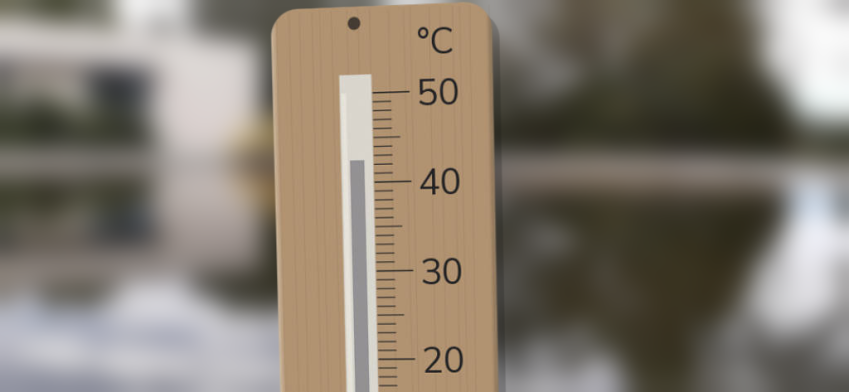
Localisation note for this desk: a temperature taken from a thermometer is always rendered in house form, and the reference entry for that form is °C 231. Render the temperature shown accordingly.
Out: °C 42.5
